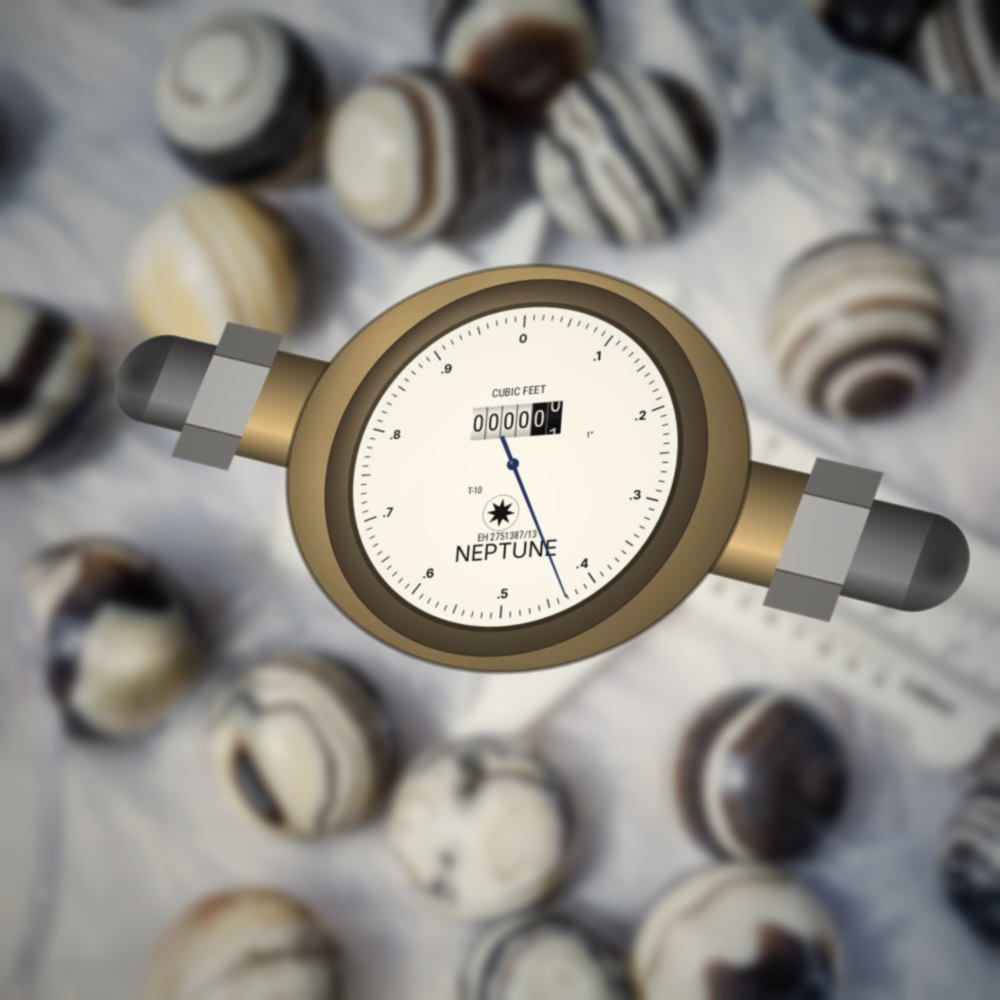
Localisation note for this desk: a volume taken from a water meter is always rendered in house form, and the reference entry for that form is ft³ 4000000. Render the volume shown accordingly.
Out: ft³ 0.43
